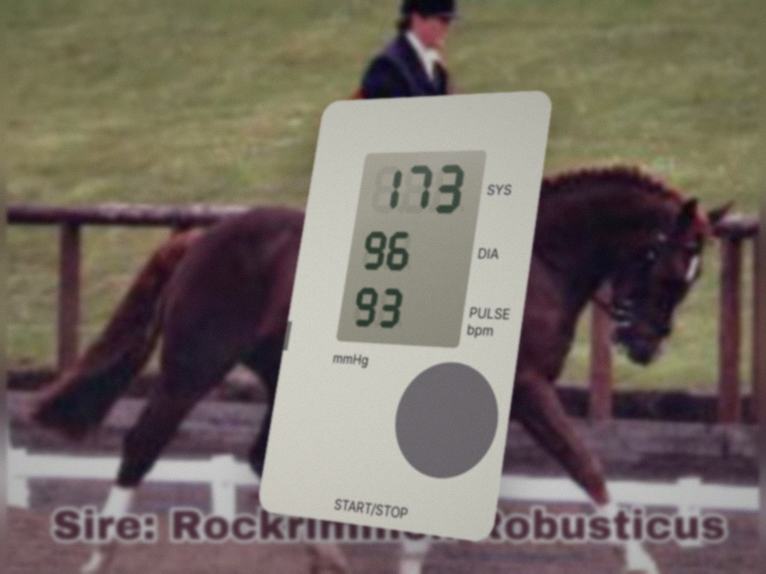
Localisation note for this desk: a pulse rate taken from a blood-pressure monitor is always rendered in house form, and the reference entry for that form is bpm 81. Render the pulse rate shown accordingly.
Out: bpm 93
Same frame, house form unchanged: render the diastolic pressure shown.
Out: mmHg 96
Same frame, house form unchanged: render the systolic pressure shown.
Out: mmHg 173
